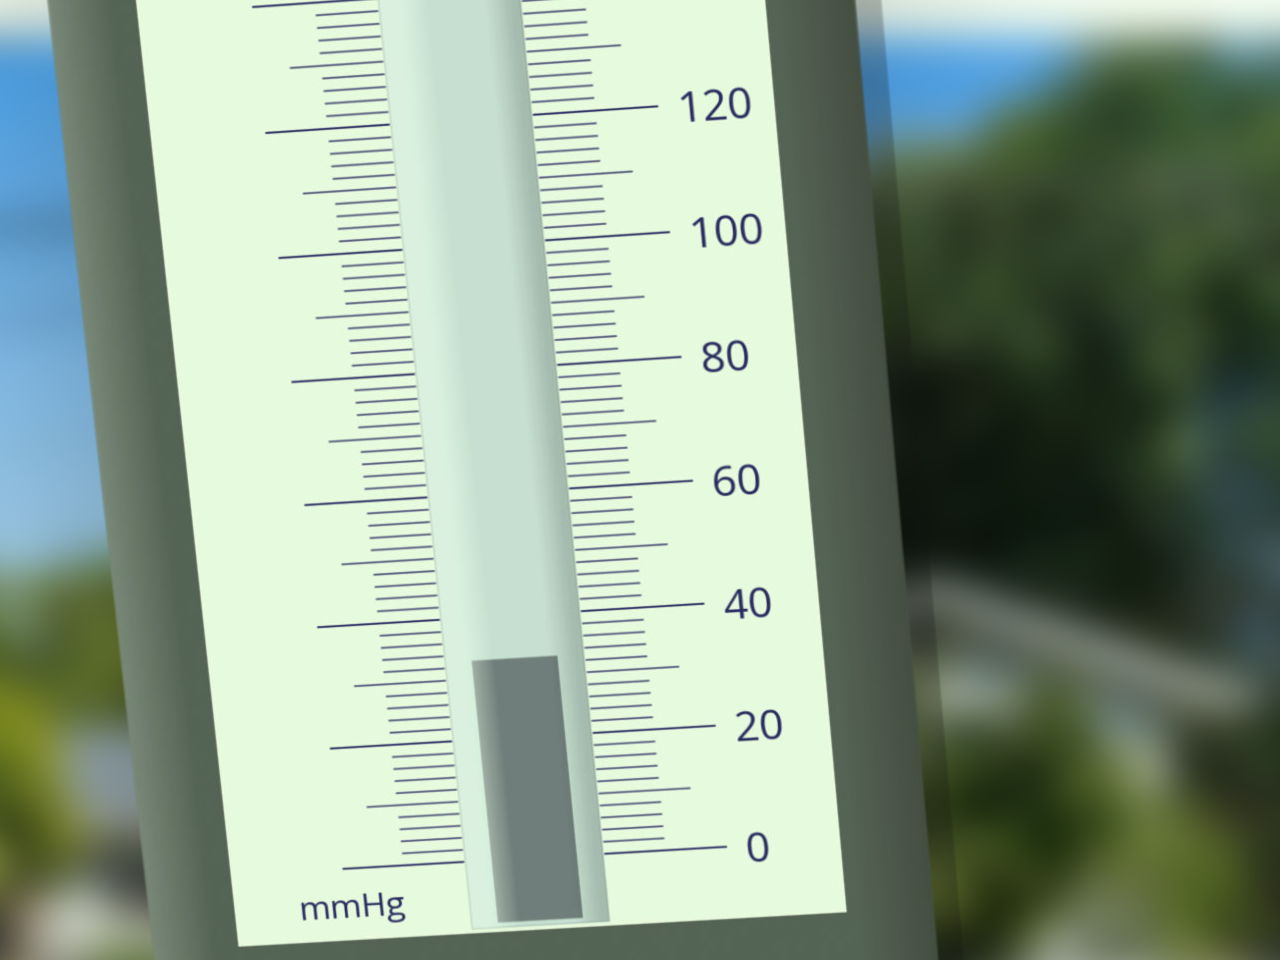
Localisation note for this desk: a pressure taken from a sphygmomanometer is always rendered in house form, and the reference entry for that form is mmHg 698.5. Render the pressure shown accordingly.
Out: mmHg 33
